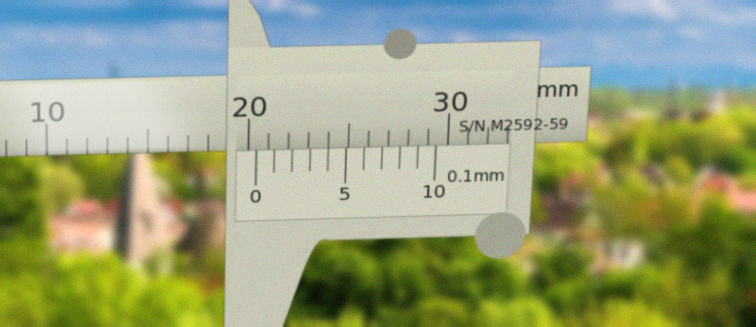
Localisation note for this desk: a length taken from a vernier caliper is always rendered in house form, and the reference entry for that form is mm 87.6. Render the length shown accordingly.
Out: mm 20.4
